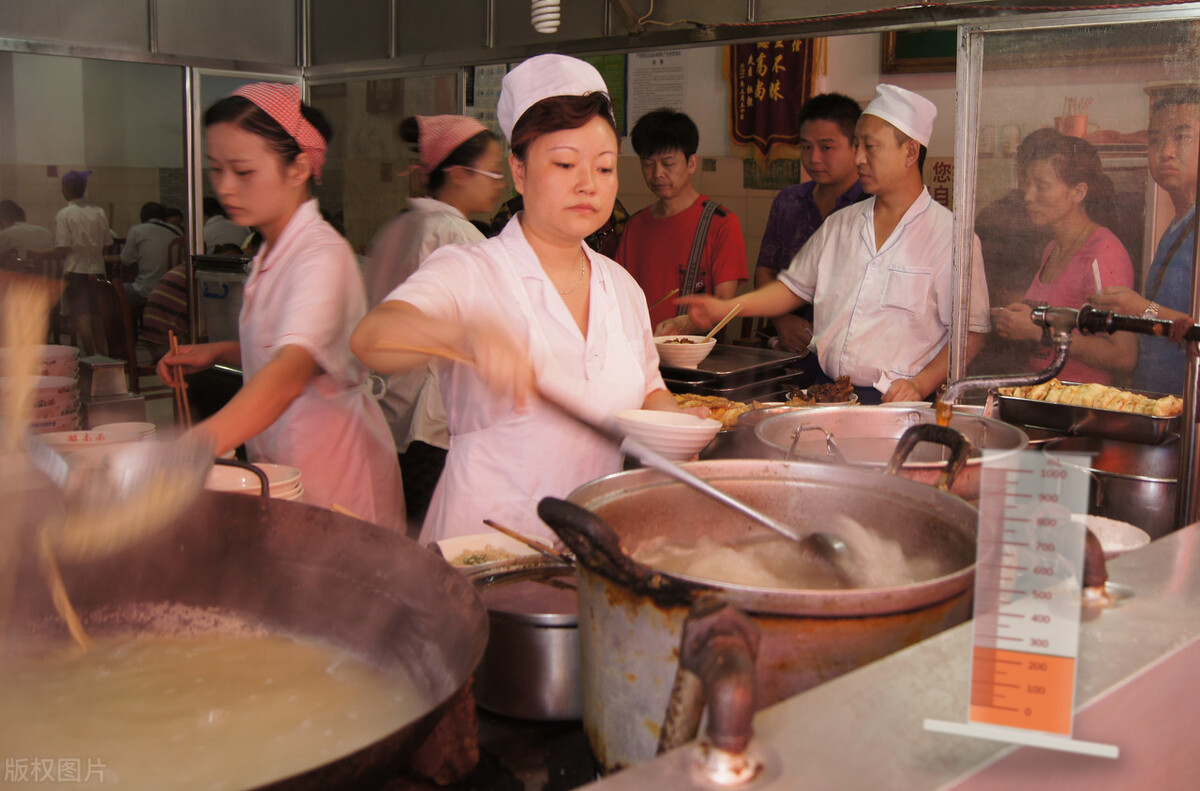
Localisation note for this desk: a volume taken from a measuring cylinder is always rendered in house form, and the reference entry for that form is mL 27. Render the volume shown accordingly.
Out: mL 250
